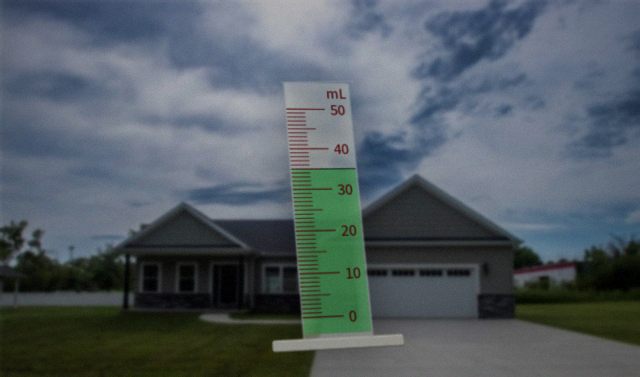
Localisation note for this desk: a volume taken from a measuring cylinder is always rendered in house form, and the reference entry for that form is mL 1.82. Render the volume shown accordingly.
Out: mL 35
